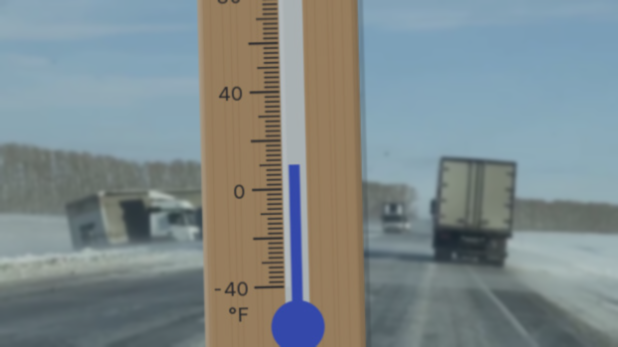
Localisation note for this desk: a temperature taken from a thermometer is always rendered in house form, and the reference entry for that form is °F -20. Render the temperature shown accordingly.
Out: °F 10
